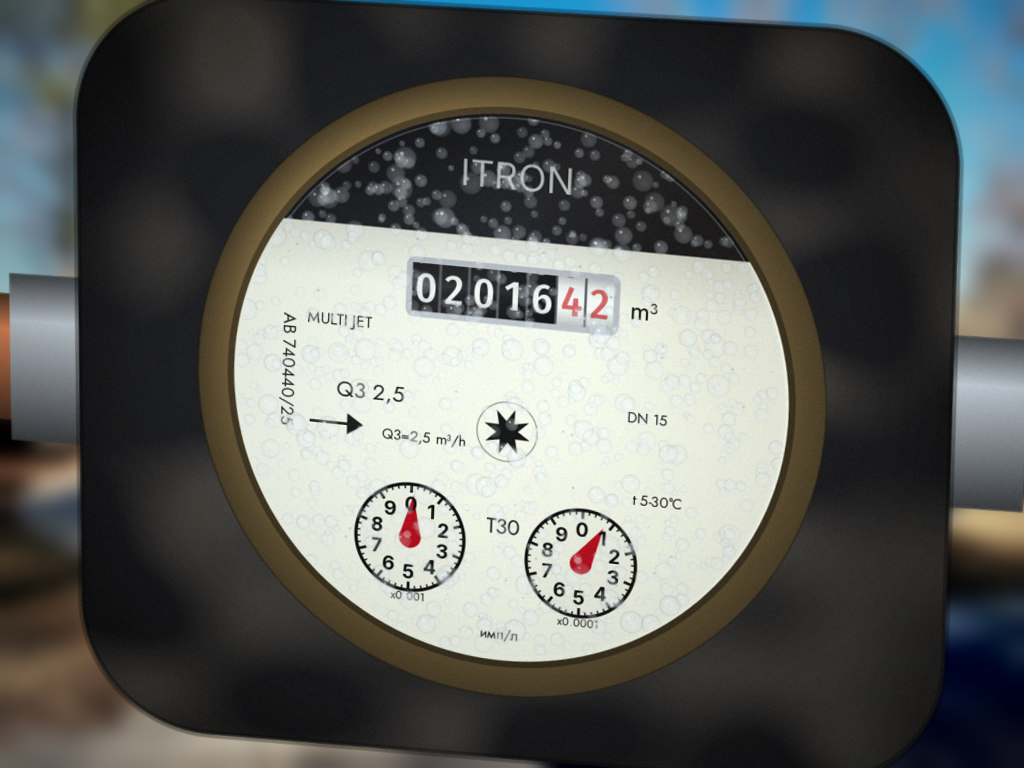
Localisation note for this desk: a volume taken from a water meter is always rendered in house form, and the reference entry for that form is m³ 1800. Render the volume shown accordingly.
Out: m³ 2016.4200
